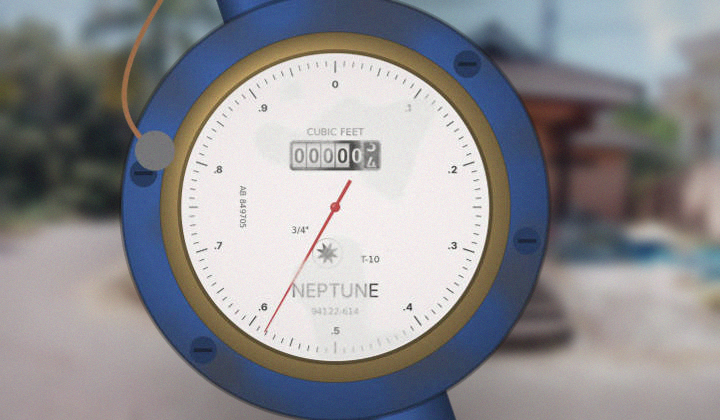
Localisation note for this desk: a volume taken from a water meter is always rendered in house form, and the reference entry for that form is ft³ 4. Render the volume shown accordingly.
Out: ft³ 3.58
